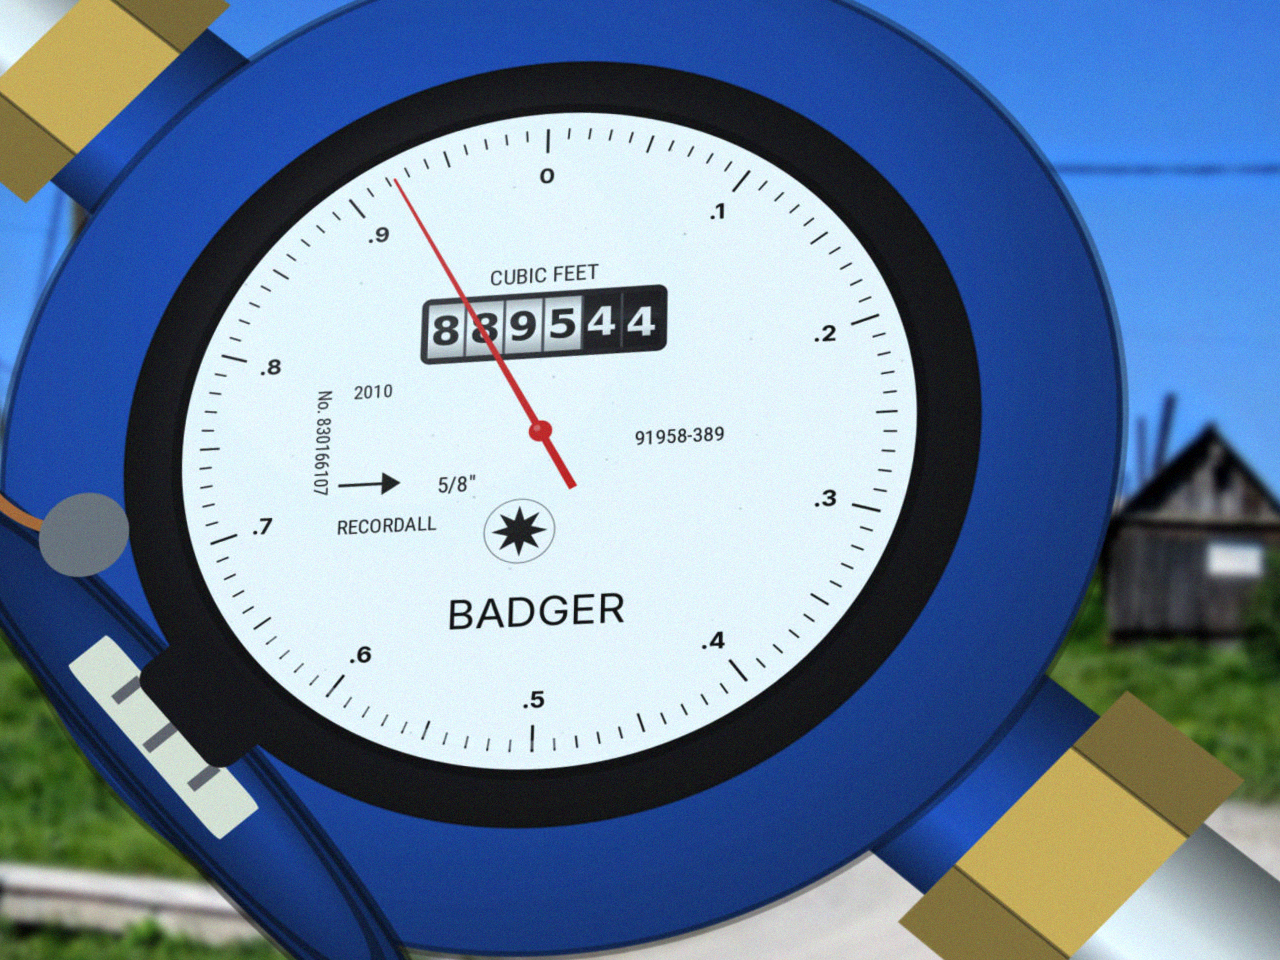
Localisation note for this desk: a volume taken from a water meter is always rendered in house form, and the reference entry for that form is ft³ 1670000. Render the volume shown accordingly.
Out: ft³ 889543.92
